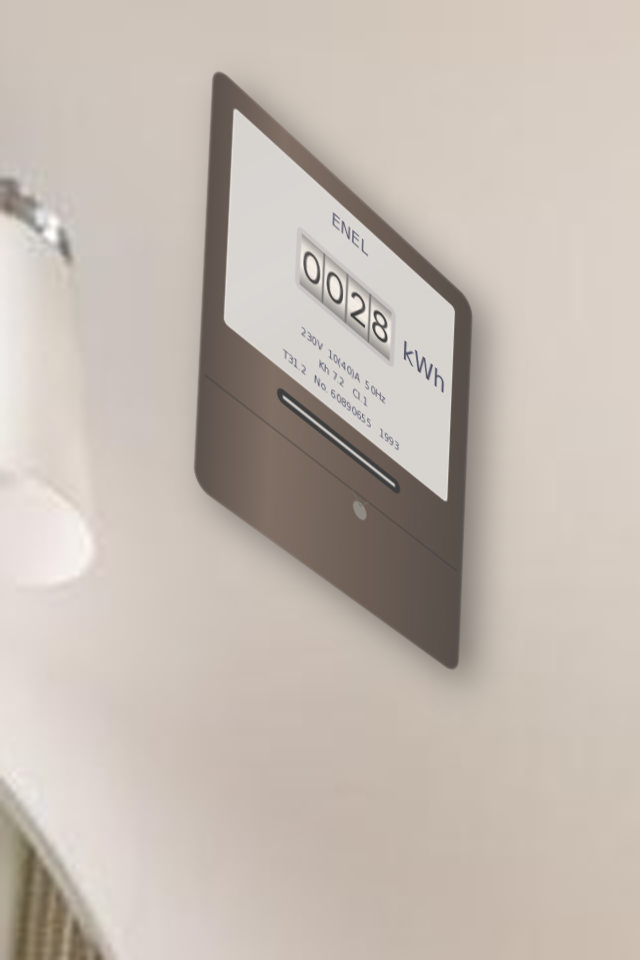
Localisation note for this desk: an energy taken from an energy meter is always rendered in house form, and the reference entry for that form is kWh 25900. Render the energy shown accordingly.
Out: kWh 28
